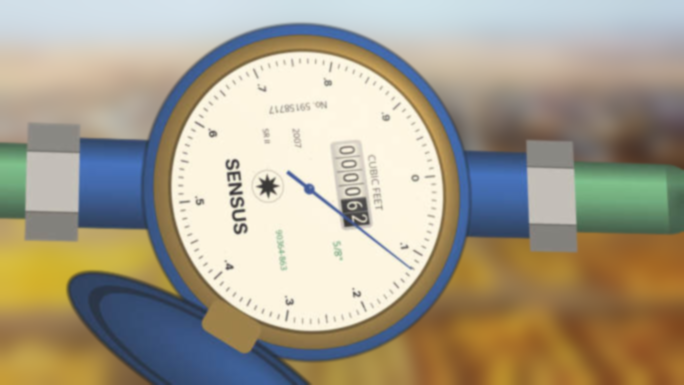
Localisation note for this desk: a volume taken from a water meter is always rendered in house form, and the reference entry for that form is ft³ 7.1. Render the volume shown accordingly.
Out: ft³ 62.12
